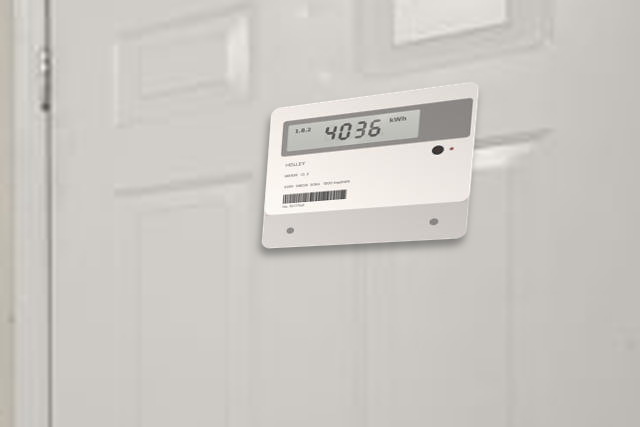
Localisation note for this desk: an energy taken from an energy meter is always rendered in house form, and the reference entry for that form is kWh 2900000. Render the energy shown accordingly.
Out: kWh 4036
